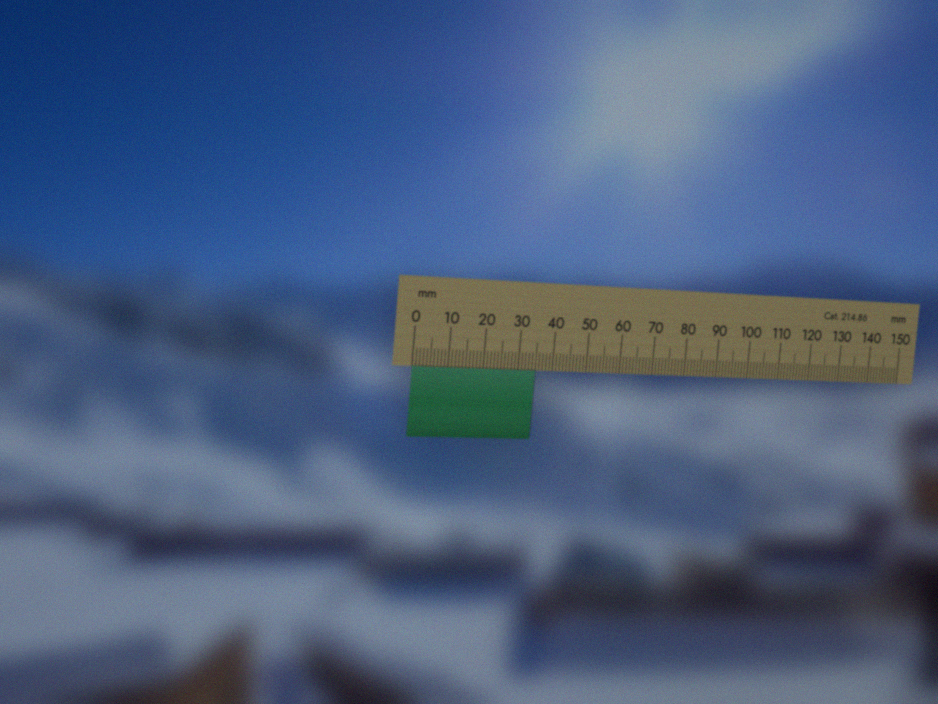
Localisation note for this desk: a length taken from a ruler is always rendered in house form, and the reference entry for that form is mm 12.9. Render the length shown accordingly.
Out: mm 35
